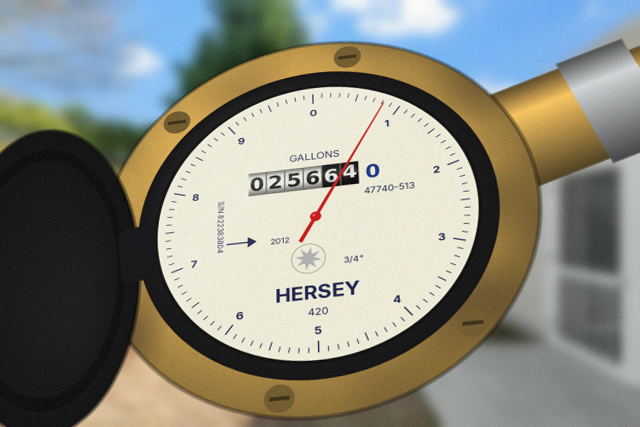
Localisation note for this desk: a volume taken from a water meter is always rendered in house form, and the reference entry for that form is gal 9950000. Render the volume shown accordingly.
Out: gal 256640.8
